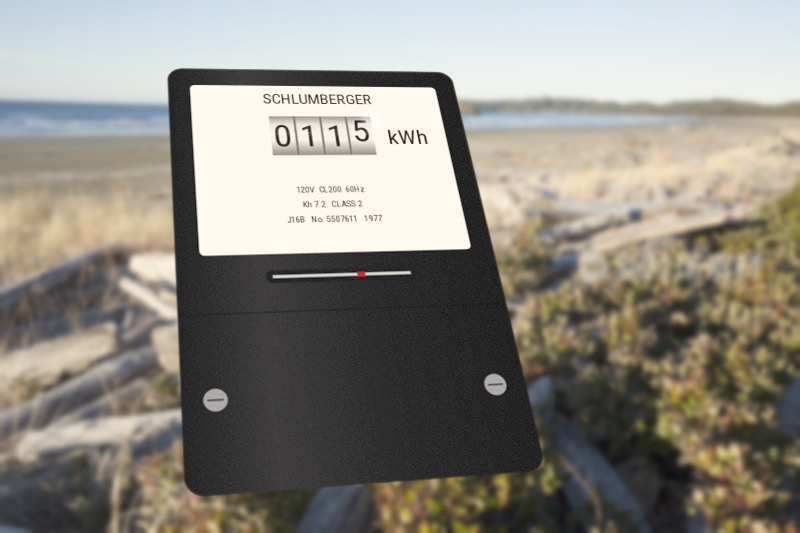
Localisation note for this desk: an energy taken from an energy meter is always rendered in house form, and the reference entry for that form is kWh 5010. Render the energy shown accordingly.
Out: kWh 115
